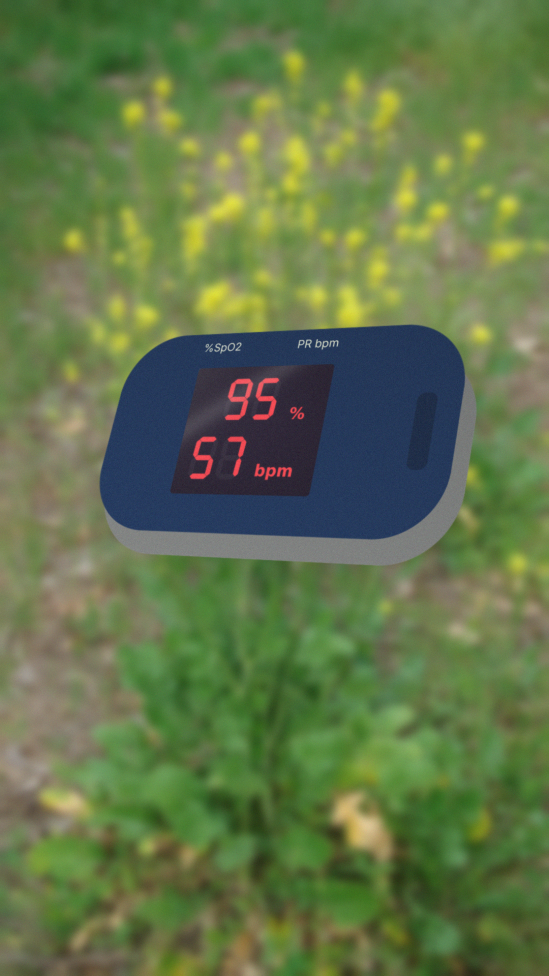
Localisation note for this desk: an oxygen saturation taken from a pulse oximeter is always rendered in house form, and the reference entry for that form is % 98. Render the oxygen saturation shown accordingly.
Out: % 95
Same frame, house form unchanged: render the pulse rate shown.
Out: bpm 57
